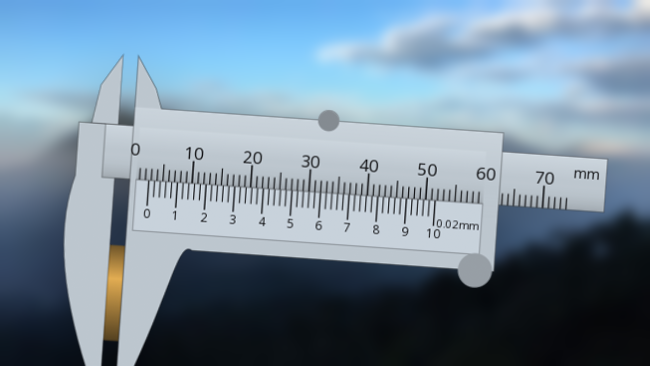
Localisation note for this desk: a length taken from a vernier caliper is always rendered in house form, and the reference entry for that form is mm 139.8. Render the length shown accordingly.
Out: mm 2.6
